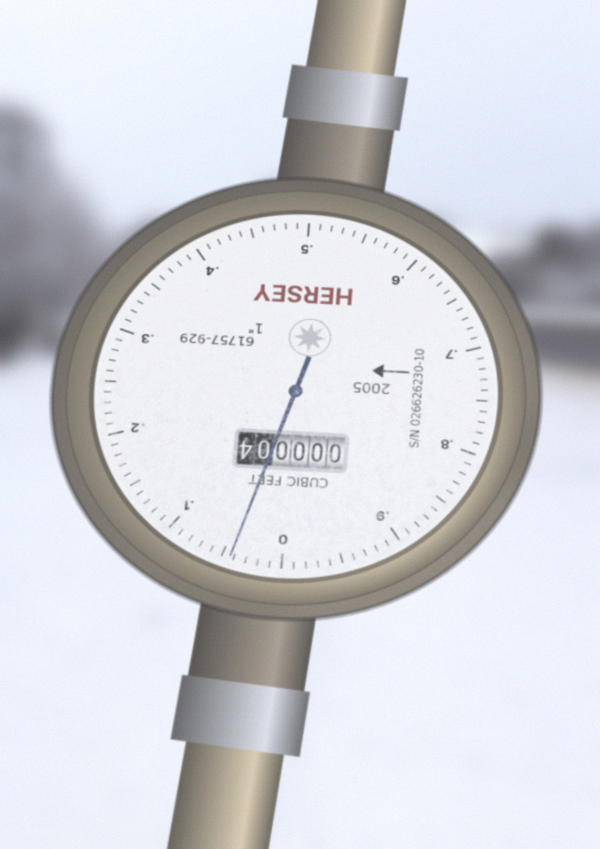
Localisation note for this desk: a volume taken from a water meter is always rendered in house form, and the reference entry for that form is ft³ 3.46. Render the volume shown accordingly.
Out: ft³ 4.04
